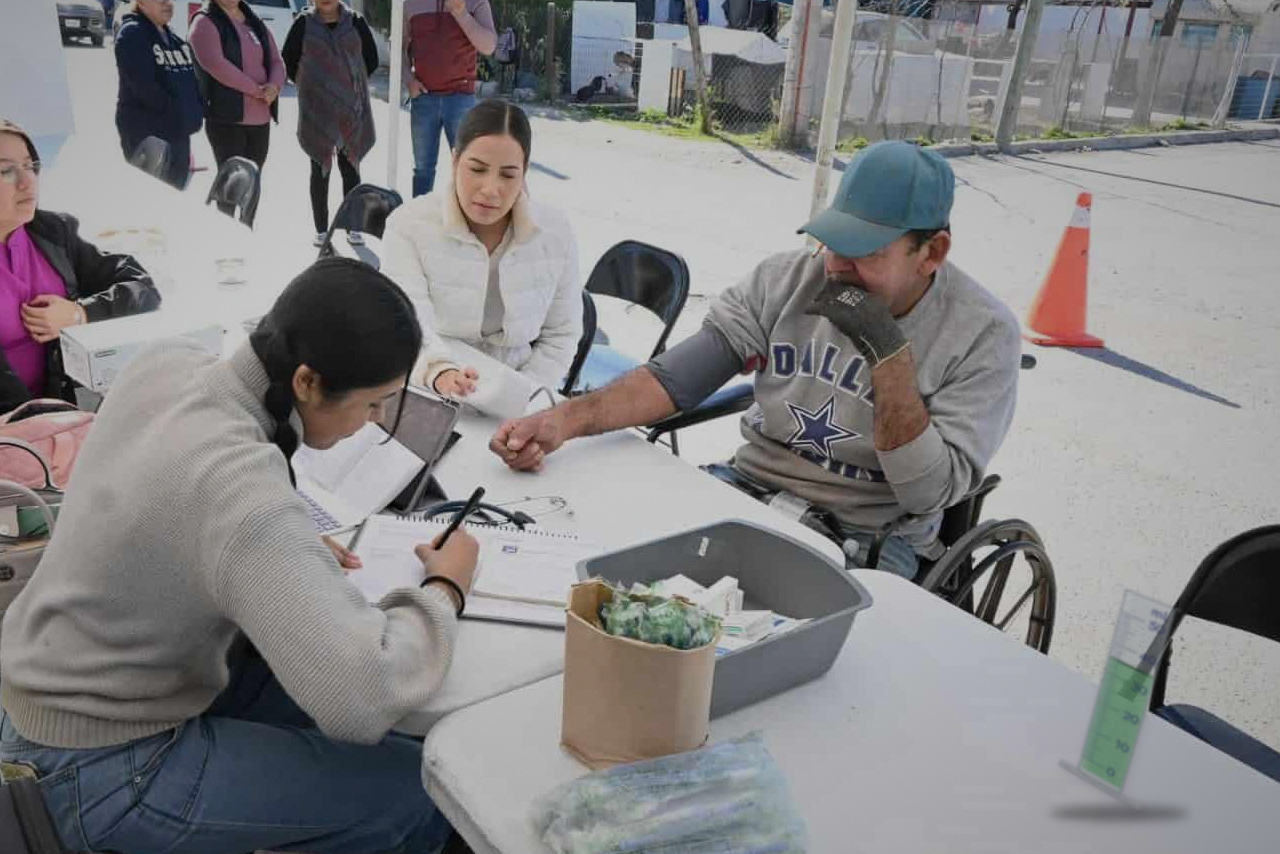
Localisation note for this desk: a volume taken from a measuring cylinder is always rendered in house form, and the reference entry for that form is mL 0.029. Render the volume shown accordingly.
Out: mL 35
